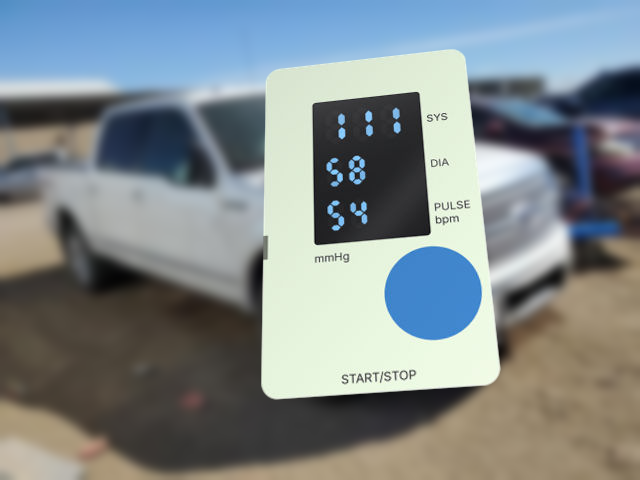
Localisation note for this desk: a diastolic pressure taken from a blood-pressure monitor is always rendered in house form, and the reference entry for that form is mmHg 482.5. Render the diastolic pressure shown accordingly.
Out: mmHg 58
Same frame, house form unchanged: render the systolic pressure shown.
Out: mmHg 111
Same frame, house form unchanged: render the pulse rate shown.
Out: bpm 54
